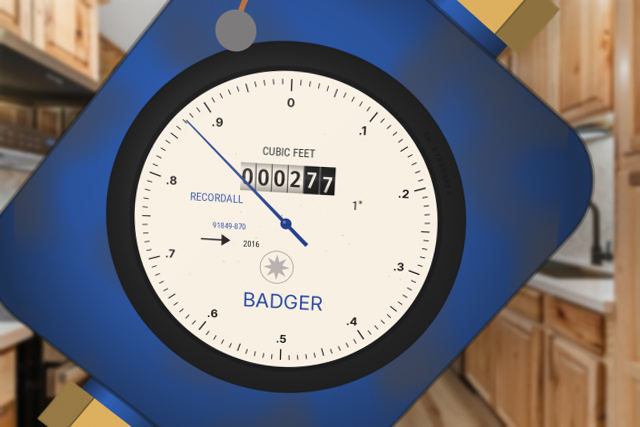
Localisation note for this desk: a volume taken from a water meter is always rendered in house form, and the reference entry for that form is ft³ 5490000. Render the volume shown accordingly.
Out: ft³ 276.87
